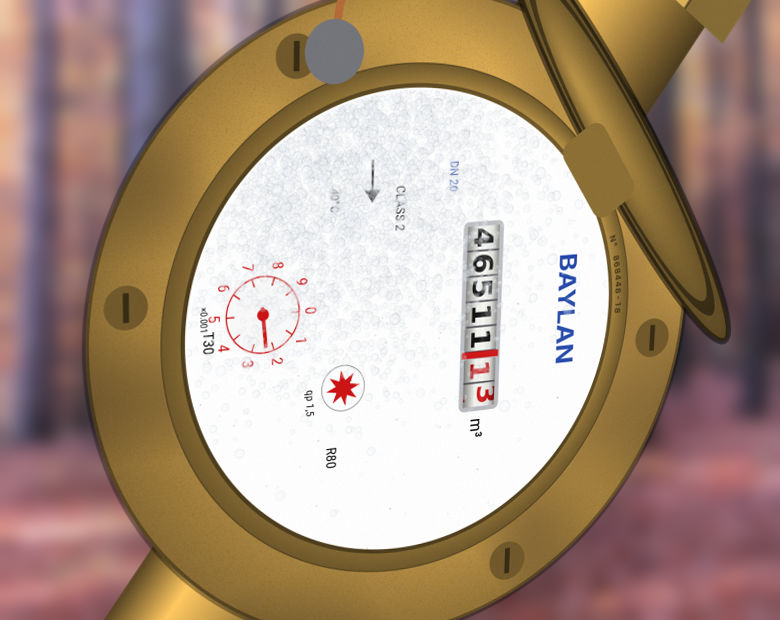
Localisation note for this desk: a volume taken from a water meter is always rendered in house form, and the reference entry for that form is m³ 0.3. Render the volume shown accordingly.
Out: m³ 46511.132
